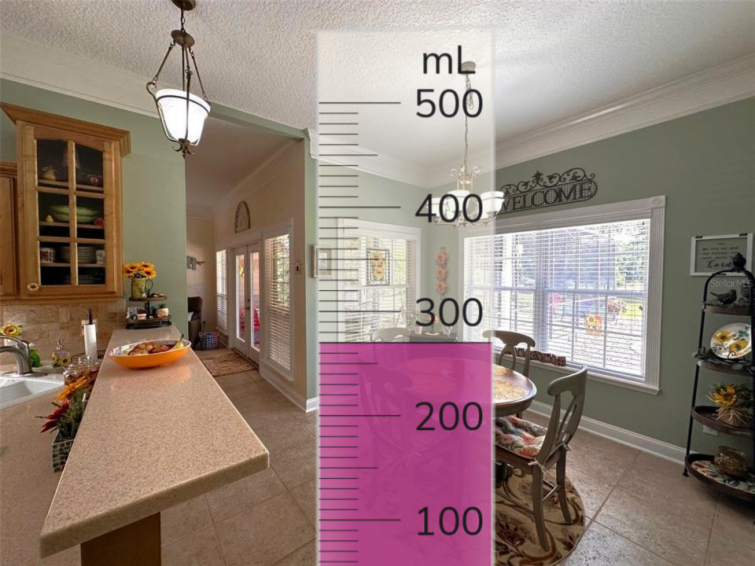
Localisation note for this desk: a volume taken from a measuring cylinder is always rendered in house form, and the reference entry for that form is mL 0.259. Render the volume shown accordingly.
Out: mL 270
